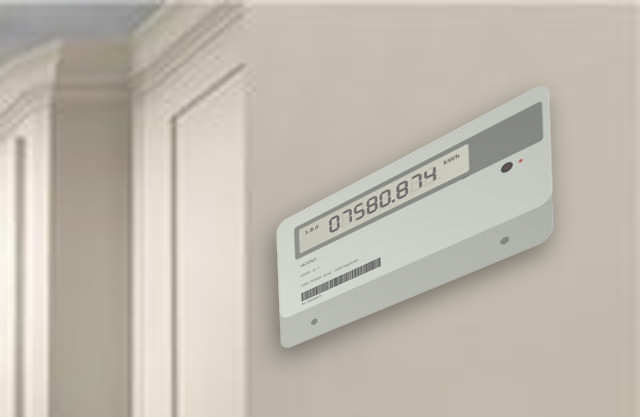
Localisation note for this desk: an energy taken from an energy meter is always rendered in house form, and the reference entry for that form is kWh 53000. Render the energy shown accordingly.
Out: kWh 7580.874
